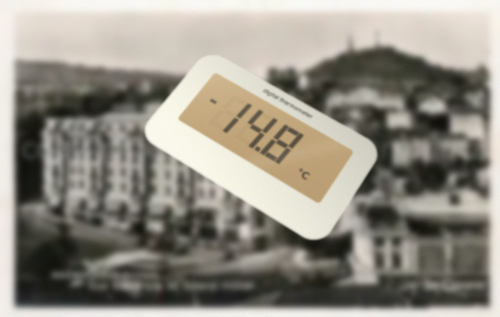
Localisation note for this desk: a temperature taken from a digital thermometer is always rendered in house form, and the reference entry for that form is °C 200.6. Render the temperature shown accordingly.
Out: °C -14.8
